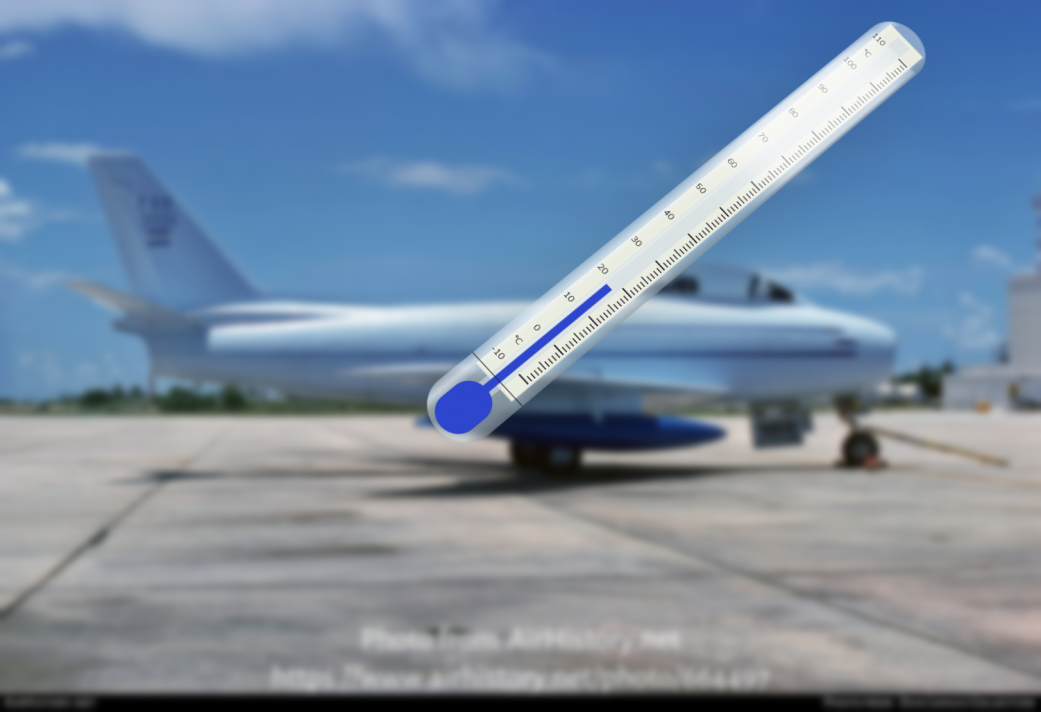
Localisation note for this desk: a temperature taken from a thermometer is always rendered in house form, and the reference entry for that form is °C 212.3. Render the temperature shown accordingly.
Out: °C 18
